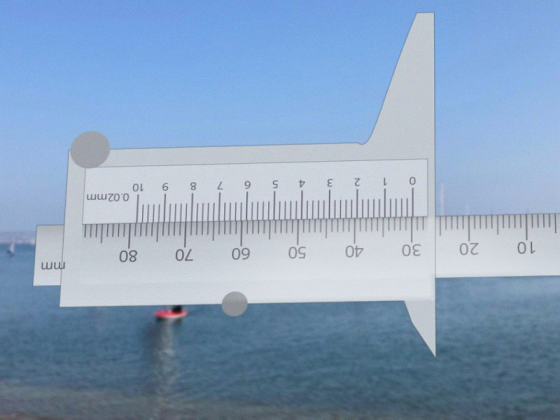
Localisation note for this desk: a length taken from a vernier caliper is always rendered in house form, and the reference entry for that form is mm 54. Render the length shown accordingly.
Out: mm 29.8
